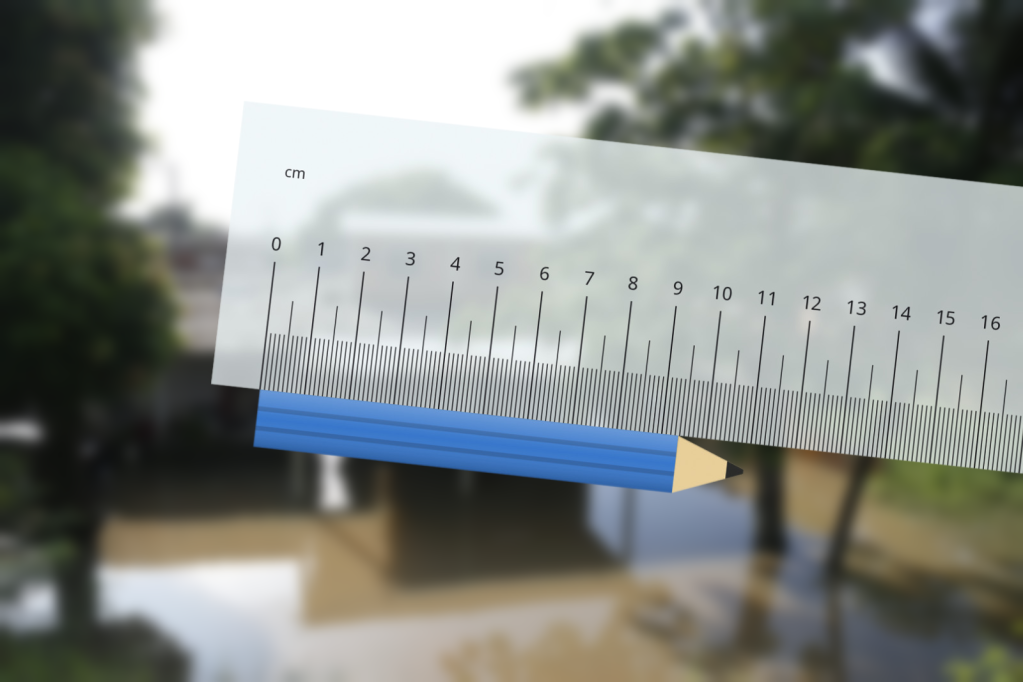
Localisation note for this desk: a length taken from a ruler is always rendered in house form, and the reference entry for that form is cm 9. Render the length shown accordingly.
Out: cm 10.9
